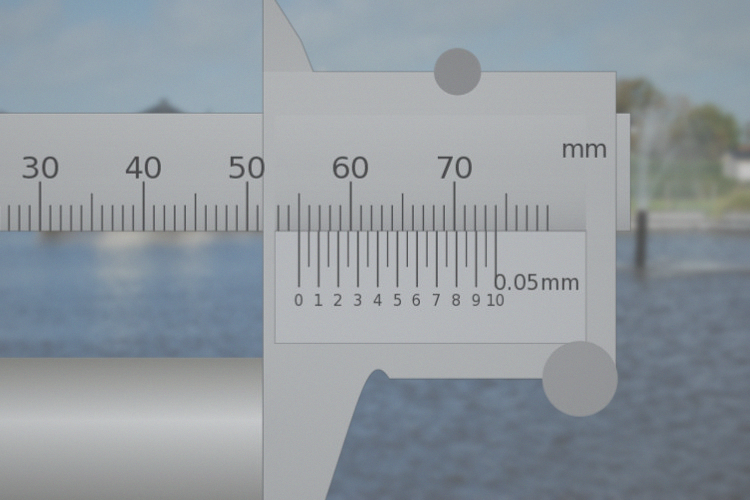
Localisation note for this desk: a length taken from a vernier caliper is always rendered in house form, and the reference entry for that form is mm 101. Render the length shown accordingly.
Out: mm 55.0
